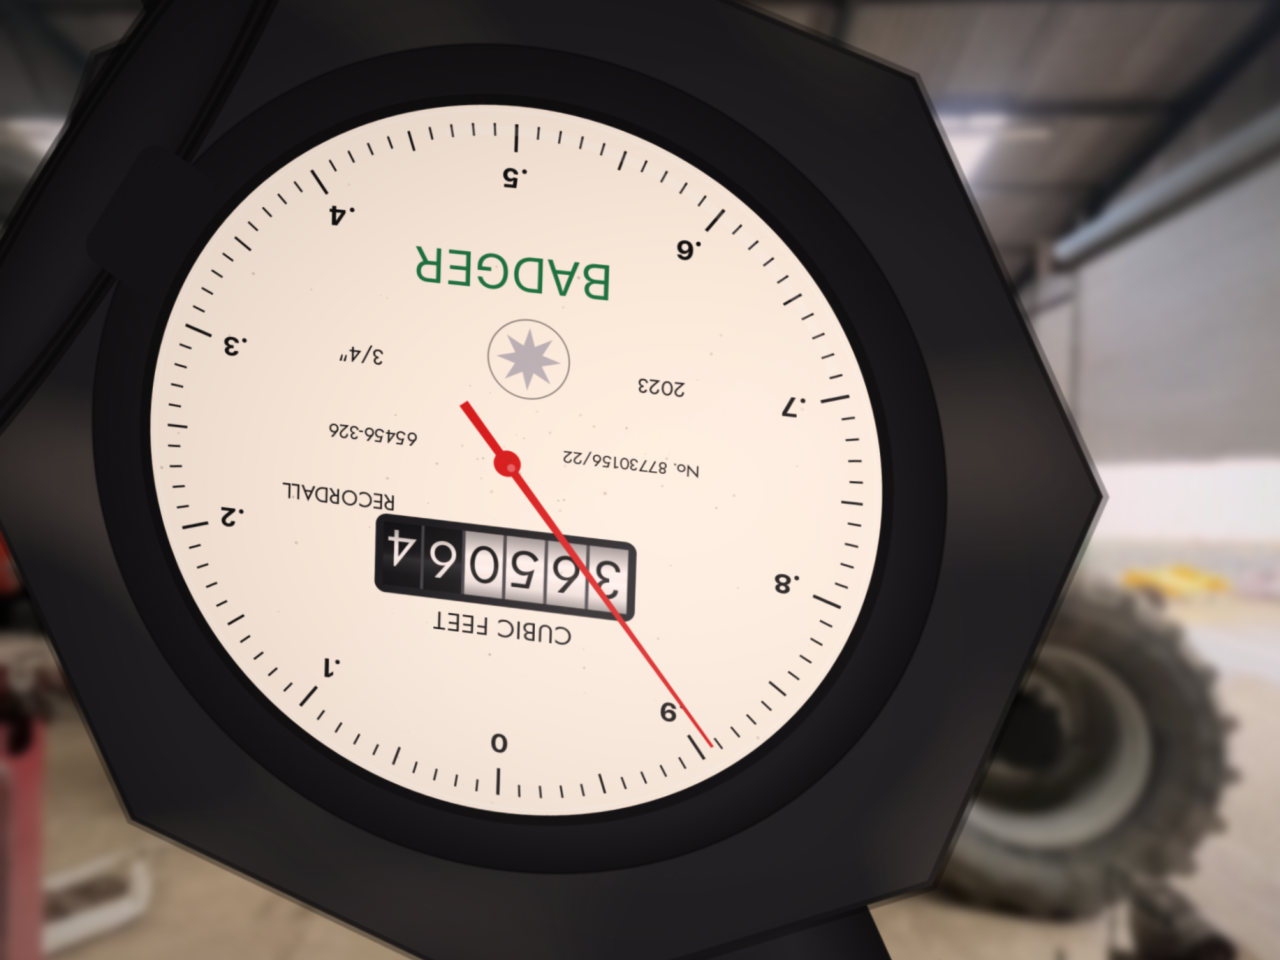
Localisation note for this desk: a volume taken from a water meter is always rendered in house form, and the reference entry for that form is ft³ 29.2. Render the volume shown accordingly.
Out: ft³ 365063.89
